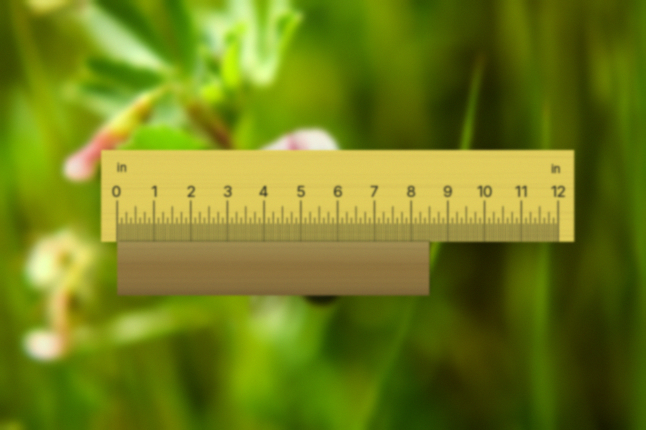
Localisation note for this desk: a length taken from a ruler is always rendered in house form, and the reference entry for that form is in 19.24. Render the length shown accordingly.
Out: in 8.5
